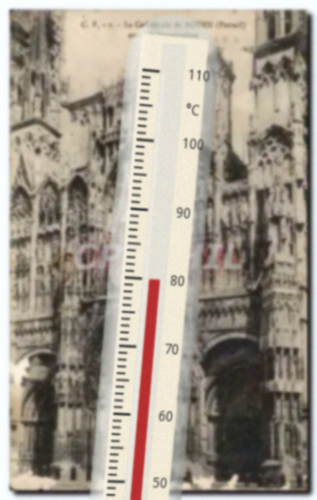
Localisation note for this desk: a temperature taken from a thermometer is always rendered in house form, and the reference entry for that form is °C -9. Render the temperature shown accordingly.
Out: °C 80
